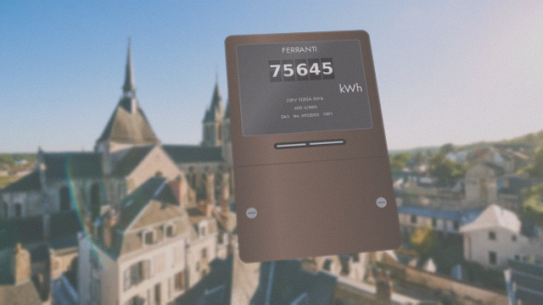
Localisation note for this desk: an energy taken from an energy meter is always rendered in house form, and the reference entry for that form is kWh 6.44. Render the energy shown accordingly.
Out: kWh 75645
